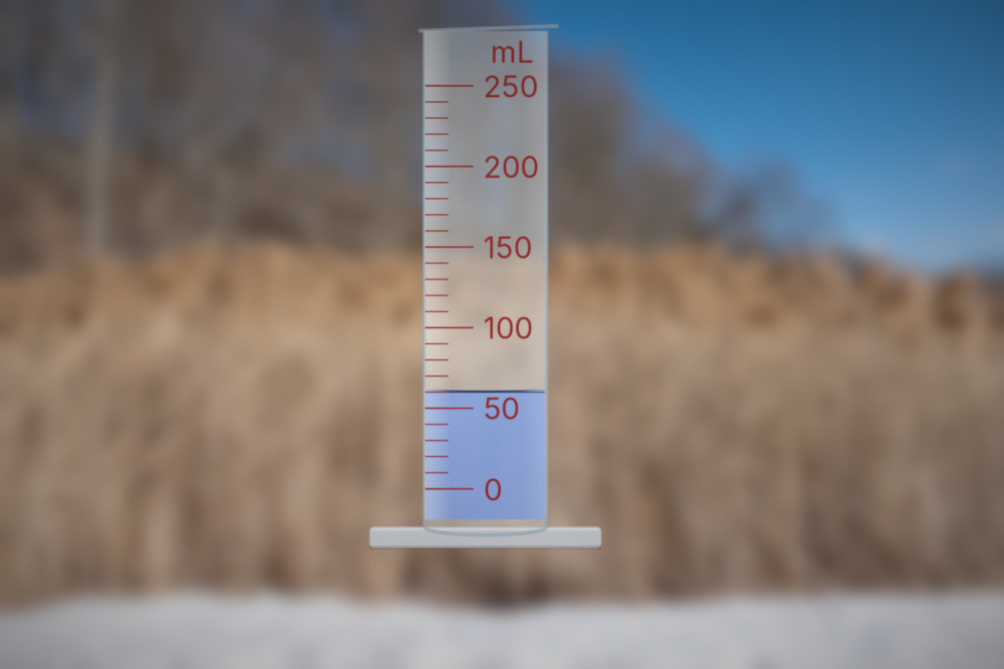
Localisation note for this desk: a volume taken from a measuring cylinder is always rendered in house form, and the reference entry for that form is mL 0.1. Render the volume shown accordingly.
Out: mL 60
